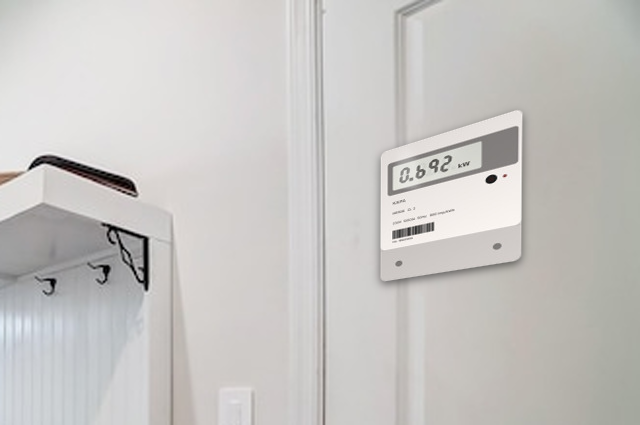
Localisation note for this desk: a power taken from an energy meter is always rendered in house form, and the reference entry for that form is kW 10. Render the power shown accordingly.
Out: kW 0.692
